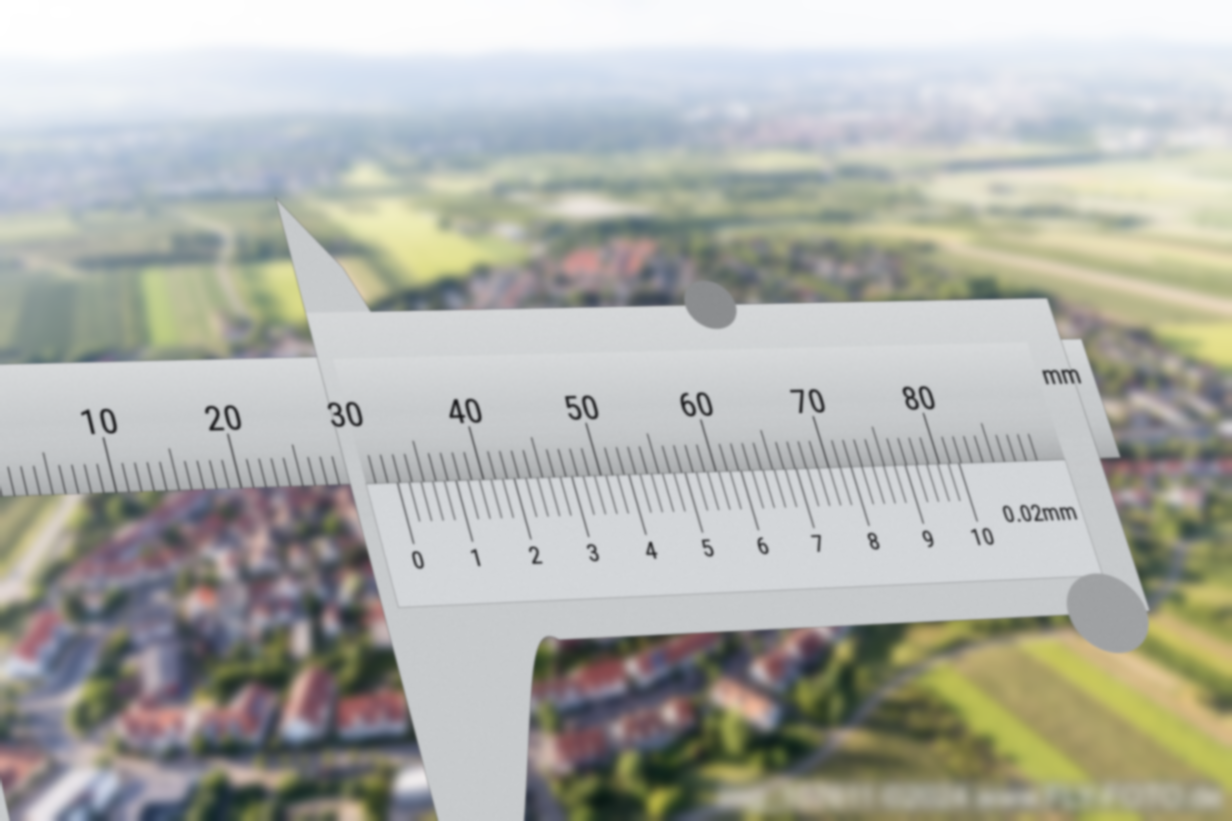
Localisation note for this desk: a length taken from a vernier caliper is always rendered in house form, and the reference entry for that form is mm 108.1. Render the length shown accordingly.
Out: mm 32.8
